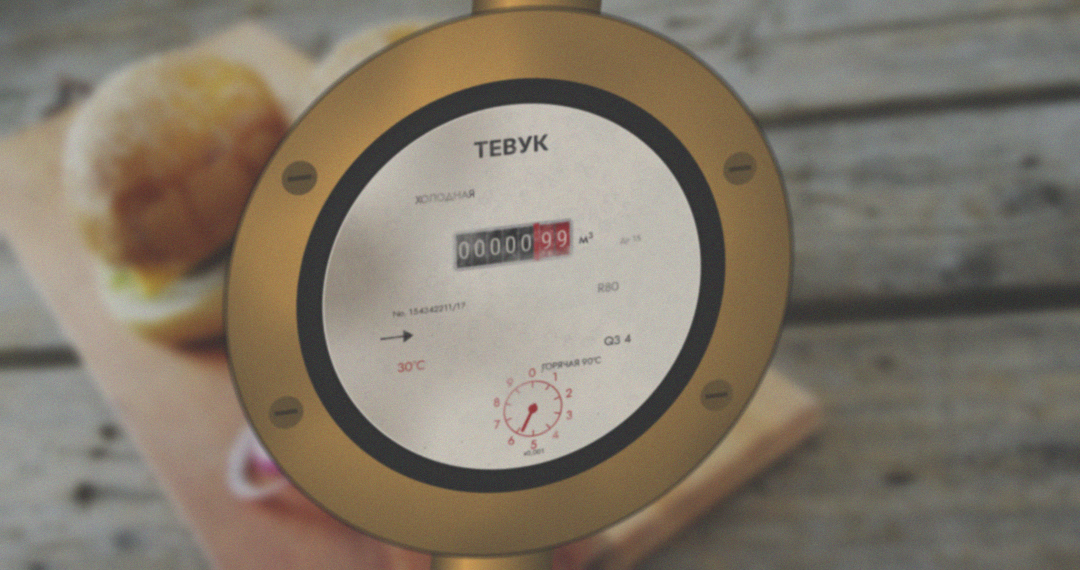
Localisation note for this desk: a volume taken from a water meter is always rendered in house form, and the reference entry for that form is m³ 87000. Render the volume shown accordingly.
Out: m³ 0.995
